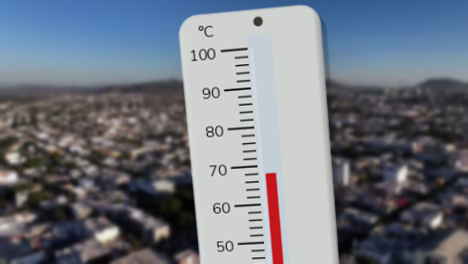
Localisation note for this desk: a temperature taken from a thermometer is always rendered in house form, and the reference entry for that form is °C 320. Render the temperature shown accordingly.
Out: °C 68
